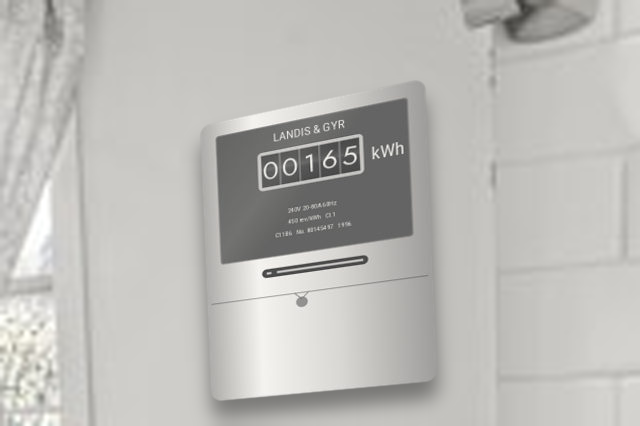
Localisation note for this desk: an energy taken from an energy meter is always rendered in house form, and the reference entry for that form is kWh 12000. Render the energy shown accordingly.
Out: kWh 165
